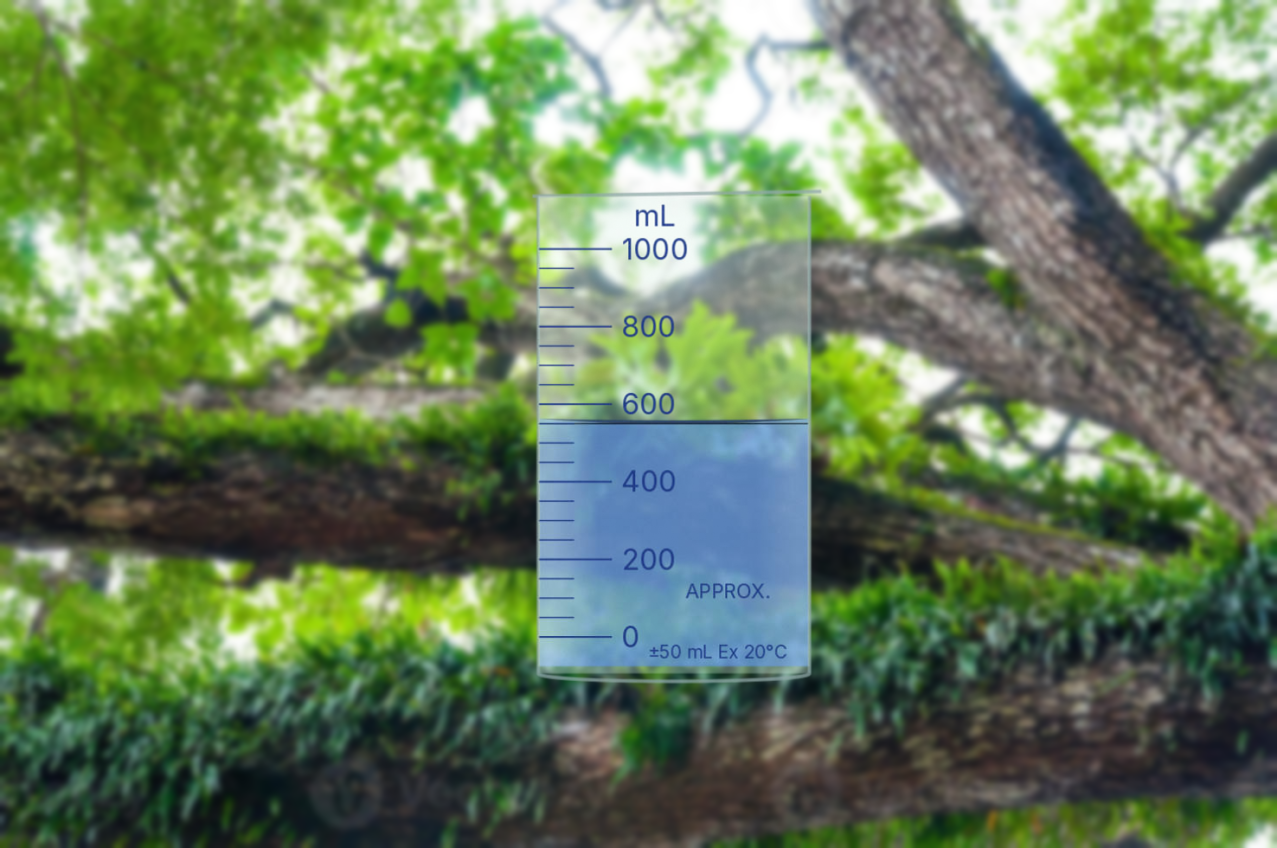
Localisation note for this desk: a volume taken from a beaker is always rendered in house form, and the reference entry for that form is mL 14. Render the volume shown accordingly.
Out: mL 550
